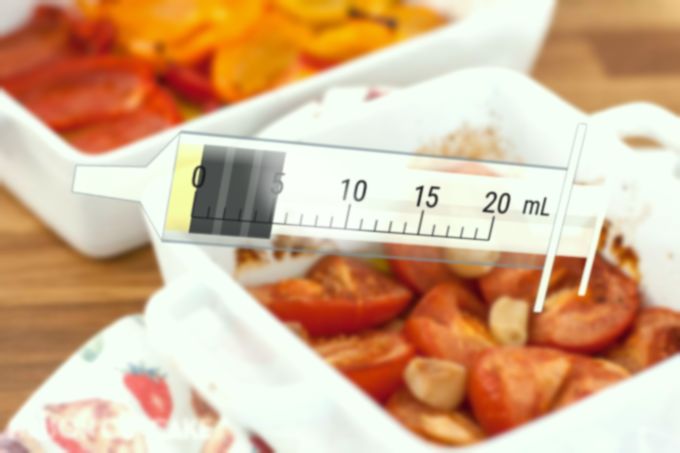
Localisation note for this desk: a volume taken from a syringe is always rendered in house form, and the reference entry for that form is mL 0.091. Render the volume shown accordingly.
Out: mL 0
